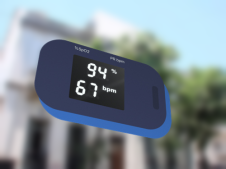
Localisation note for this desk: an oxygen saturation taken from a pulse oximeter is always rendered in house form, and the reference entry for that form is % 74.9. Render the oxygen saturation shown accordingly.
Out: % 94
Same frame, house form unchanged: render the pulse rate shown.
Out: bpm 67
